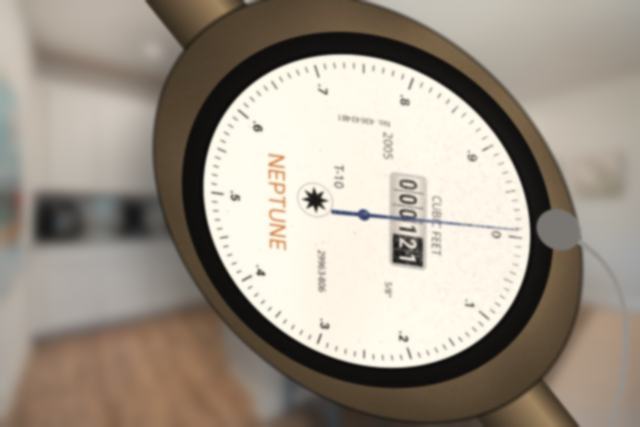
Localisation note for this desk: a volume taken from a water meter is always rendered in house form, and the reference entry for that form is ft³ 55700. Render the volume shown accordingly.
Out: ft³ 120.99
